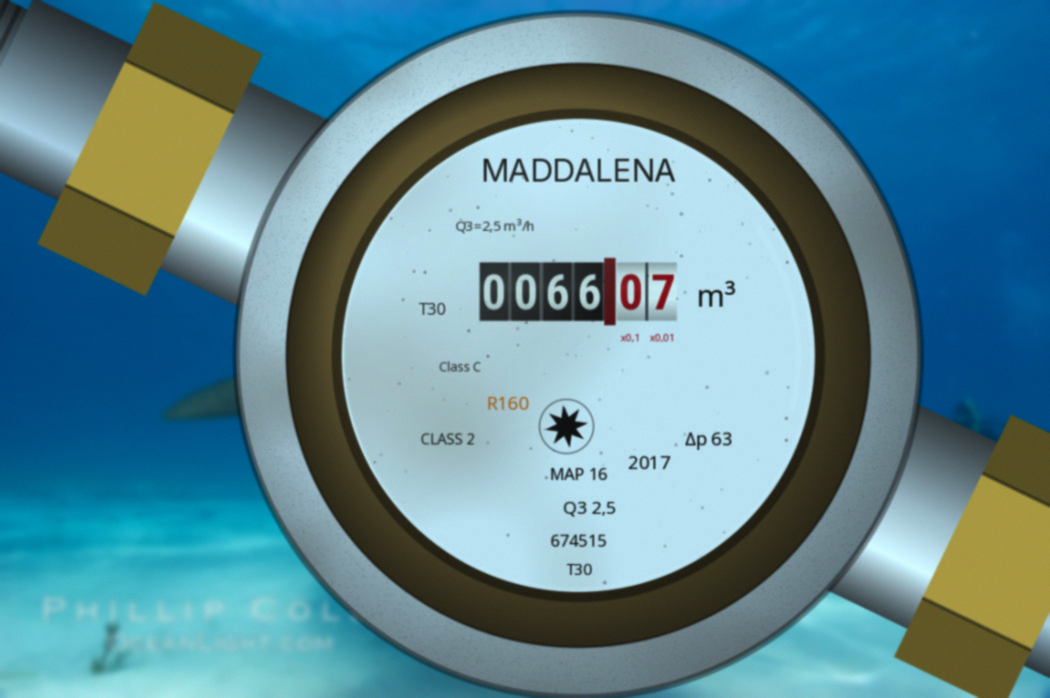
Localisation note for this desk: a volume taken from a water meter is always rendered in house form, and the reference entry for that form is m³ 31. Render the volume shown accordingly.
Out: m³ 66.07
